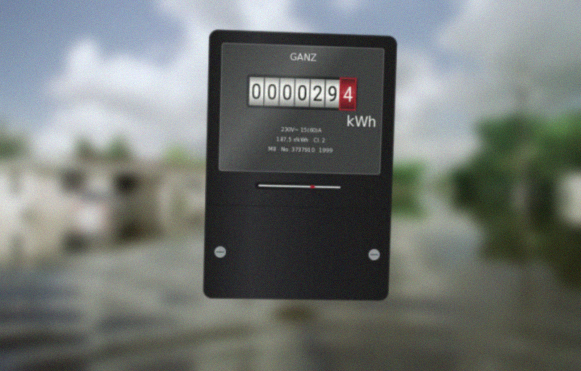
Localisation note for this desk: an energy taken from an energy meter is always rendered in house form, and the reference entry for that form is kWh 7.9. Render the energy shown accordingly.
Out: kWh 29.4
